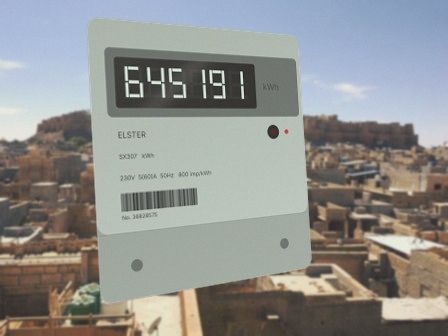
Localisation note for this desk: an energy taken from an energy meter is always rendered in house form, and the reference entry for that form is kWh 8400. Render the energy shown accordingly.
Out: kWh 645191
